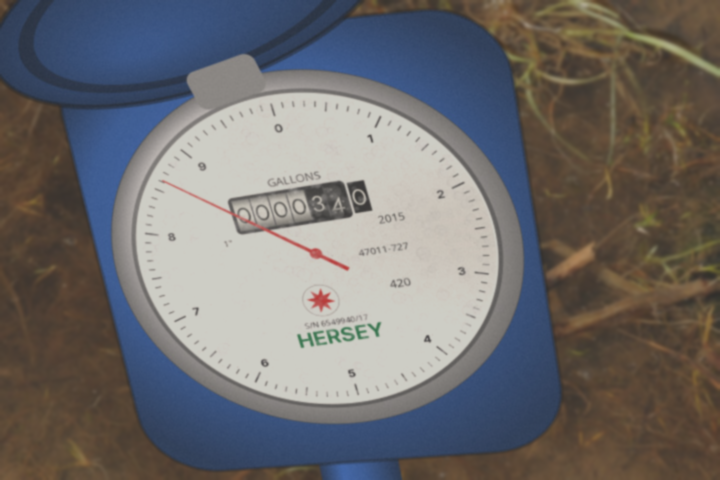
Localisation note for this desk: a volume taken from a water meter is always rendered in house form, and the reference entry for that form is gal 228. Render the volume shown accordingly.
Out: gal 338.6
